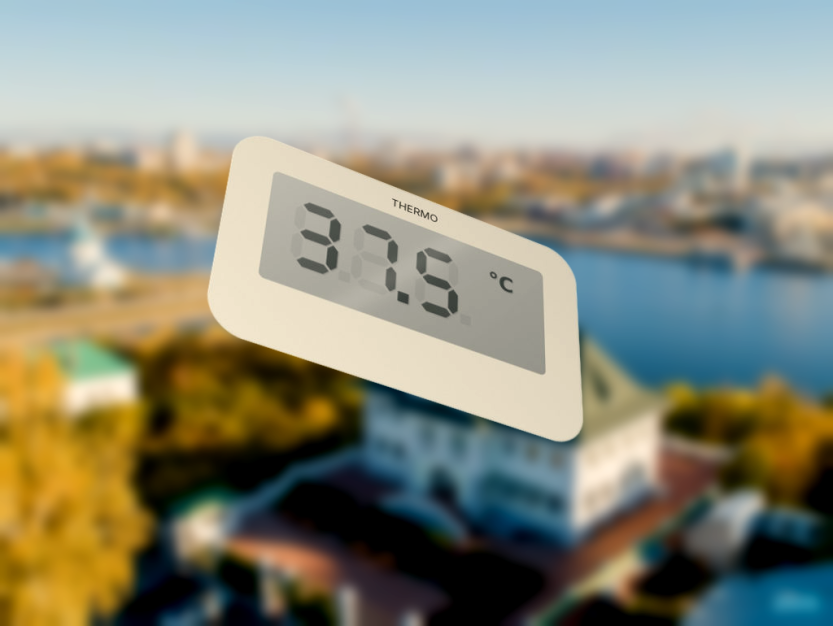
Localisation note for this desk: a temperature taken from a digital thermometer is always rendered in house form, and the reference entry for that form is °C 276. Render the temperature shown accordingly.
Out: °C 37.5
